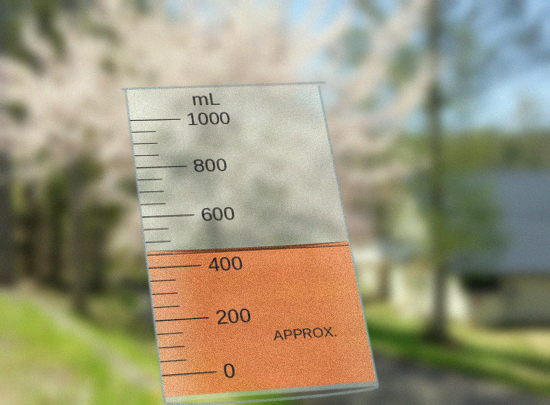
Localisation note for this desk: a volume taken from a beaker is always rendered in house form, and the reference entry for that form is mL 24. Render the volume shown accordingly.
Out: mL 450
